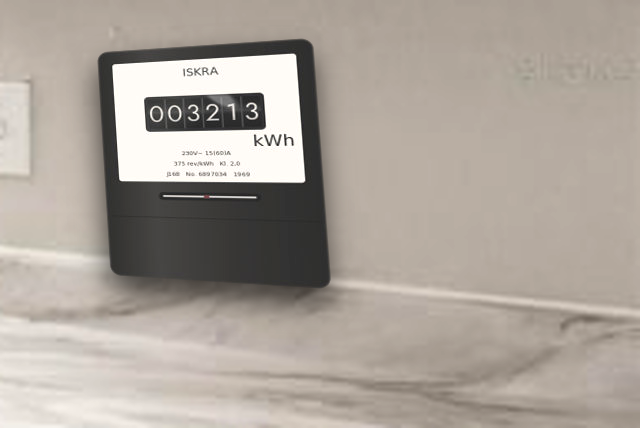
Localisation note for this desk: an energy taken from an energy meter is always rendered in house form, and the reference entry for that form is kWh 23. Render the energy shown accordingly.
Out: kWh 3213
